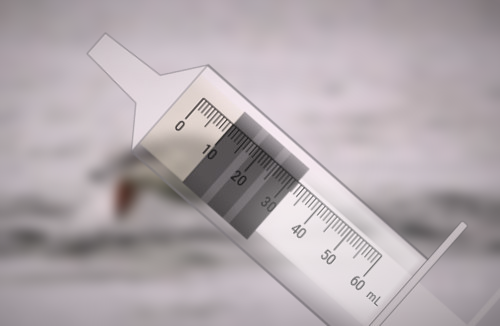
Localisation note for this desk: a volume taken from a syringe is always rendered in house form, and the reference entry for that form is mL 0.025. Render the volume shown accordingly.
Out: mL 10
